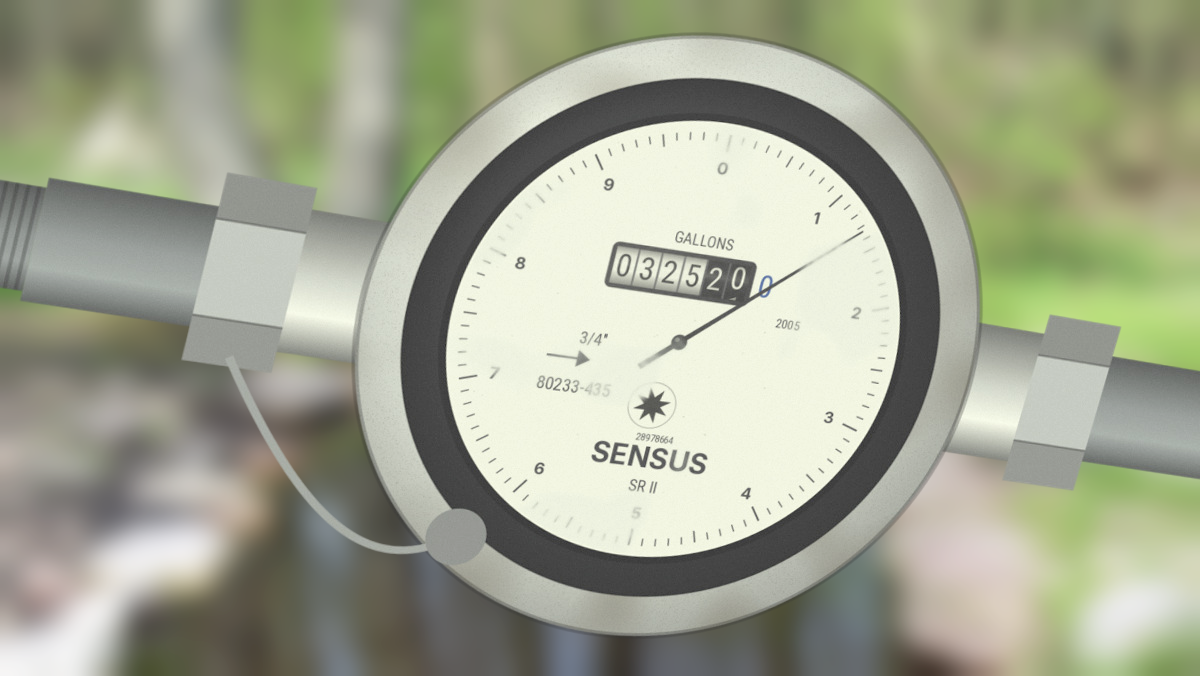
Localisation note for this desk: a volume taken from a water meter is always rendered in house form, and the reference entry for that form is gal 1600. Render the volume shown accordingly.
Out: gal 325201.3
